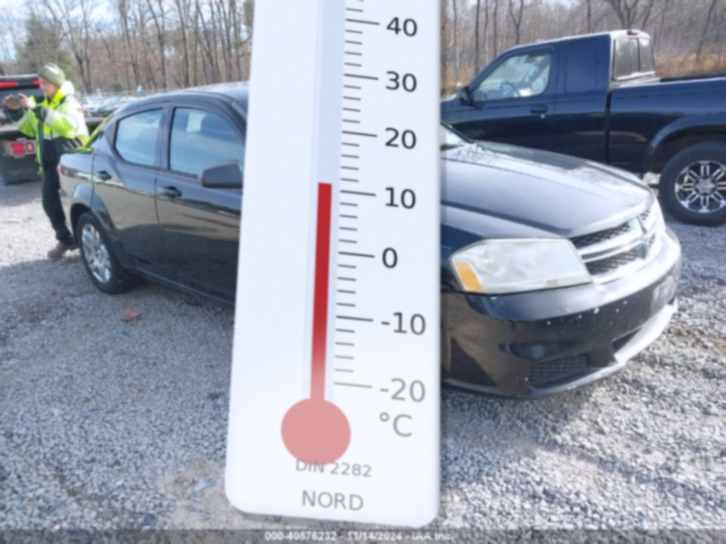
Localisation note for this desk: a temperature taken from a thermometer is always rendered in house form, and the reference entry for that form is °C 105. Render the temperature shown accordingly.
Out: °C 11
